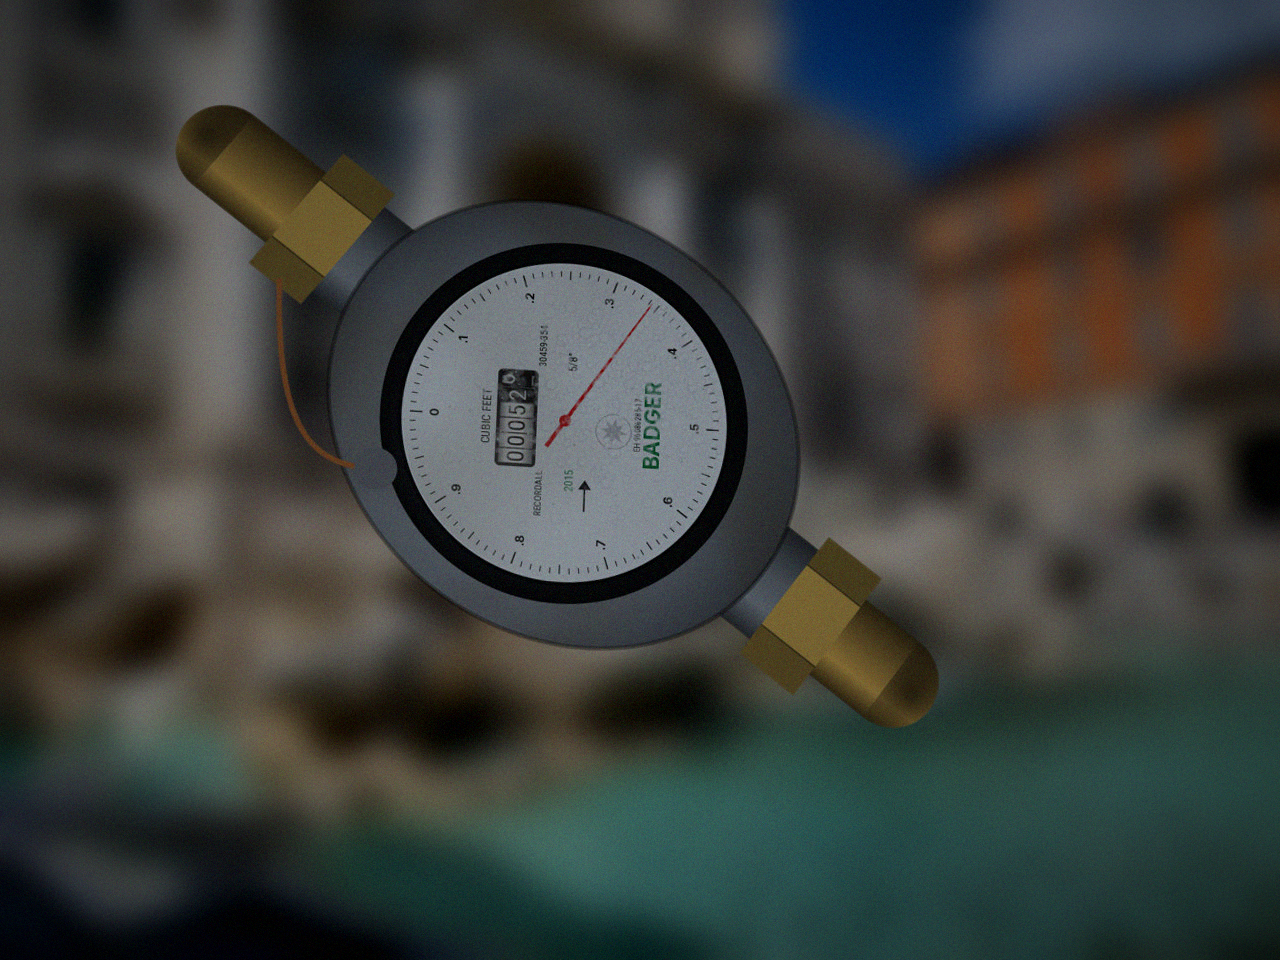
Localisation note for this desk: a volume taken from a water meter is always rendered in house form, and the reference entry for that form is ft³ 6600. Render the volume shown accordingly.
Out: ft³ 526.34
